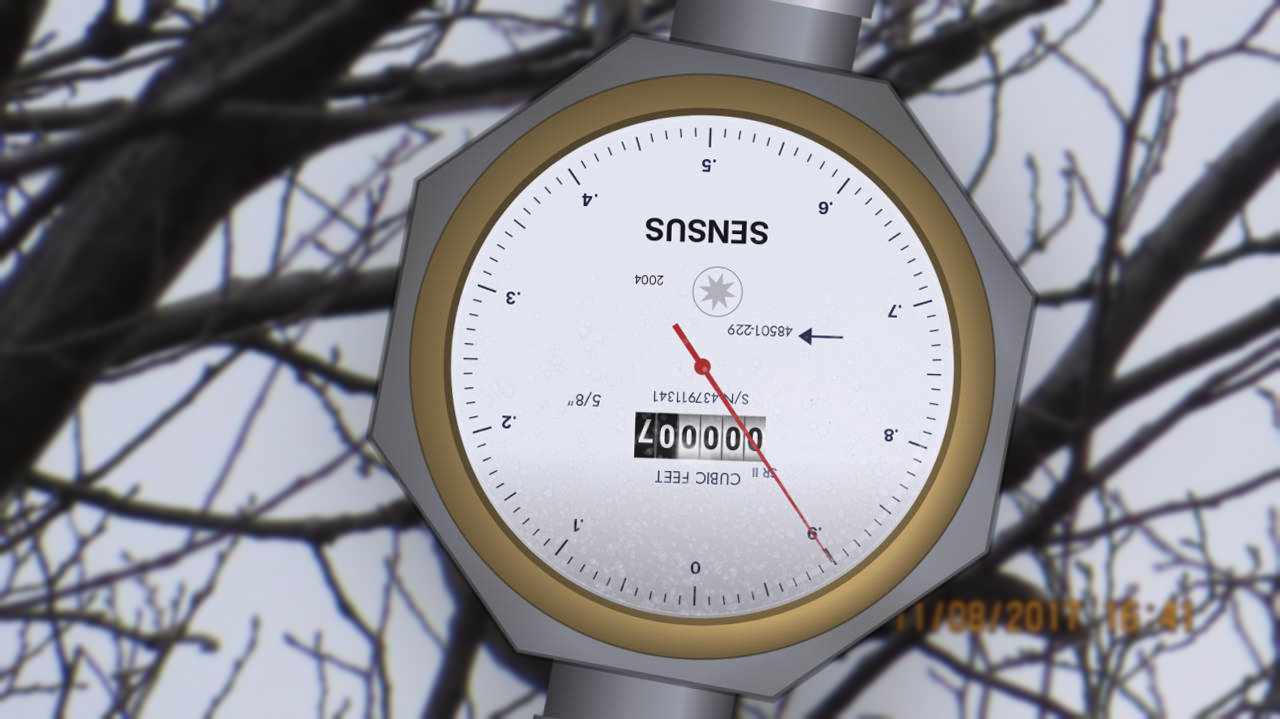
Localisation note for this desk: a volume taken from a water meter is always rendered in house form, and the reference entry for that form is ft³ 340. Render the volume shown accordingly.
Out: ft³ 6.90
